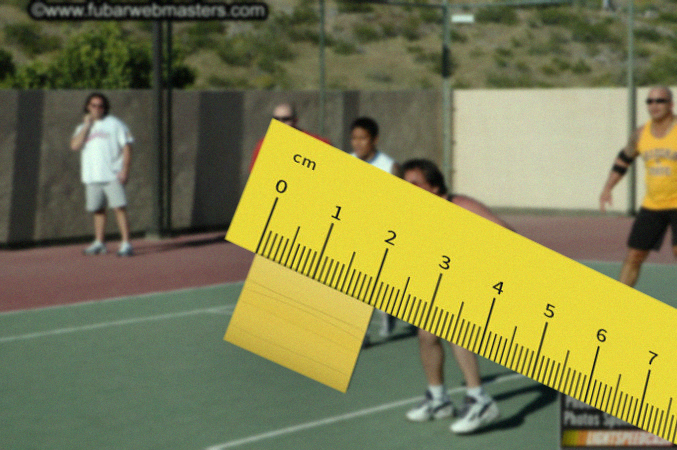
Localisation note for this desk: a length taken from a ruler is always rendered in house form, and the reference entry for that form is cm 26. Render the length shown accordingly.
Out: cm 2.1
